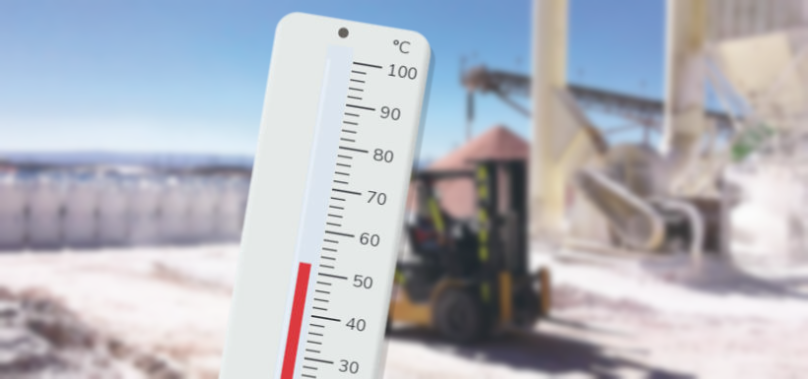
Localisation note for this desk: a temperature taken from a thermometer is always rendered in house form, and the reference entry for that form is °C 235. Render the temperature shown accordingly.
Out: °C 52
